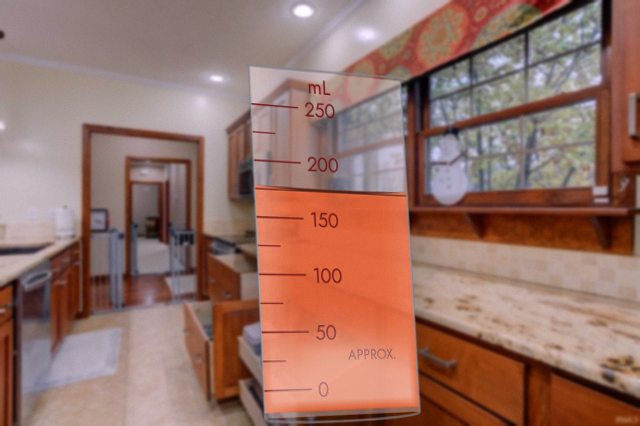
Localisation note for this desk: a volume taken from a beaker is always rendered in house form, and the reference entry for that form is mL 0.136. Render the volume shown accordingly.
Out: mL 175
